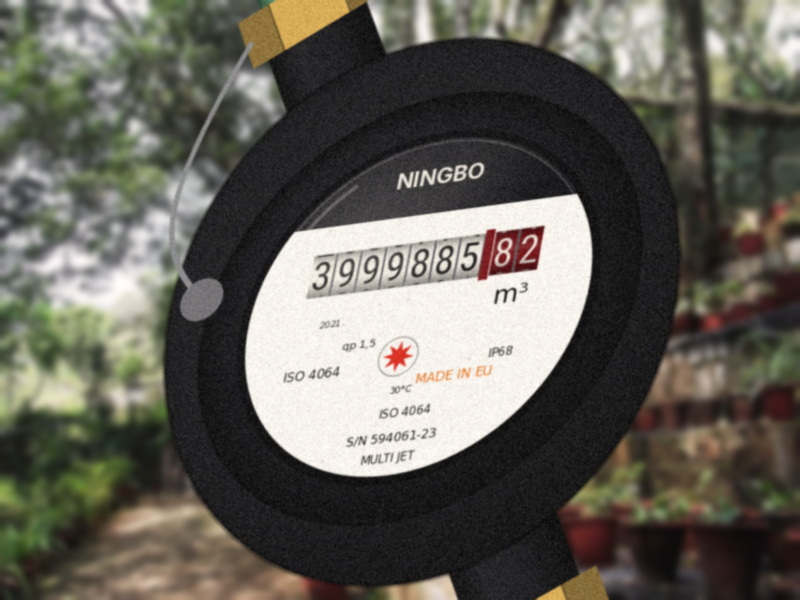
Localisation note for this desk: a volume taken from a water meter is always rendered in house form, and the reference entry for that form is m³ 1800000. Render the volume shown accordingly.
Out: m³ 3999885.82
